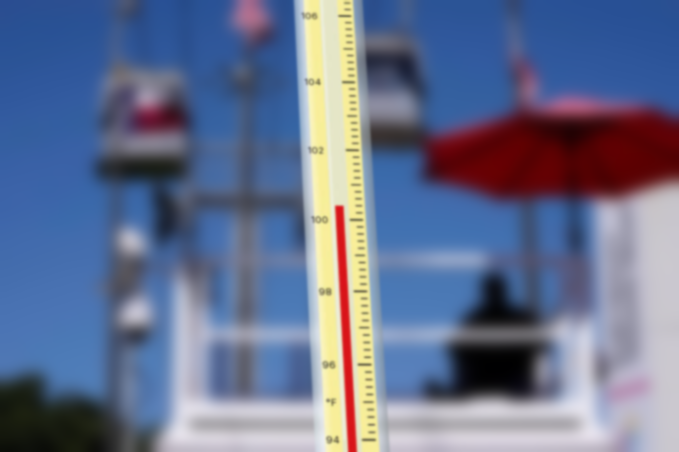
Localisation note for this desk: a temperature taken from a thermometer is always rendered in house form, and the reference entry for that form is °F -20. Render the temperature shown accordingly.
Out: °F 100.4
